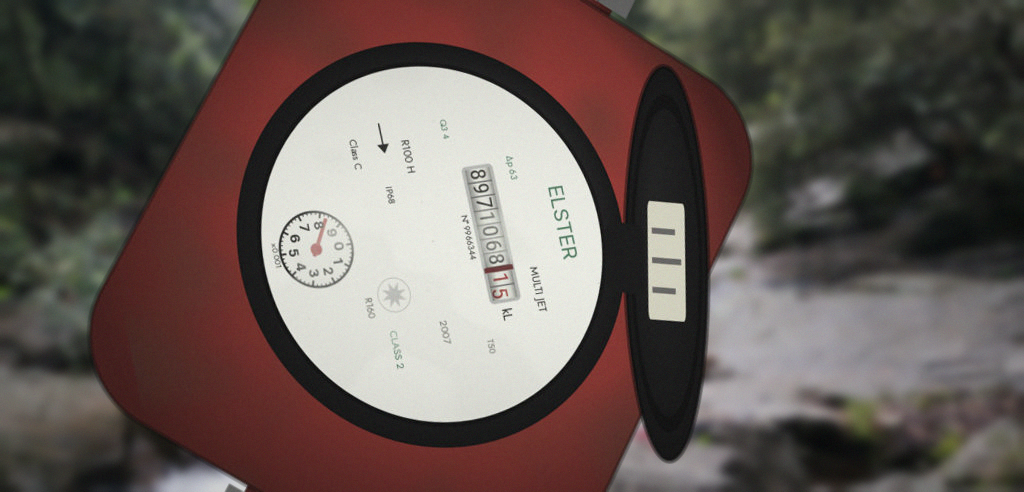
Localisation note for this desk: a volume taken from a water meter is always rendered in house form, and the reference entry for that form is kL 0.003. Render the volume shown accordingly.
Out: kL 8971068.148
